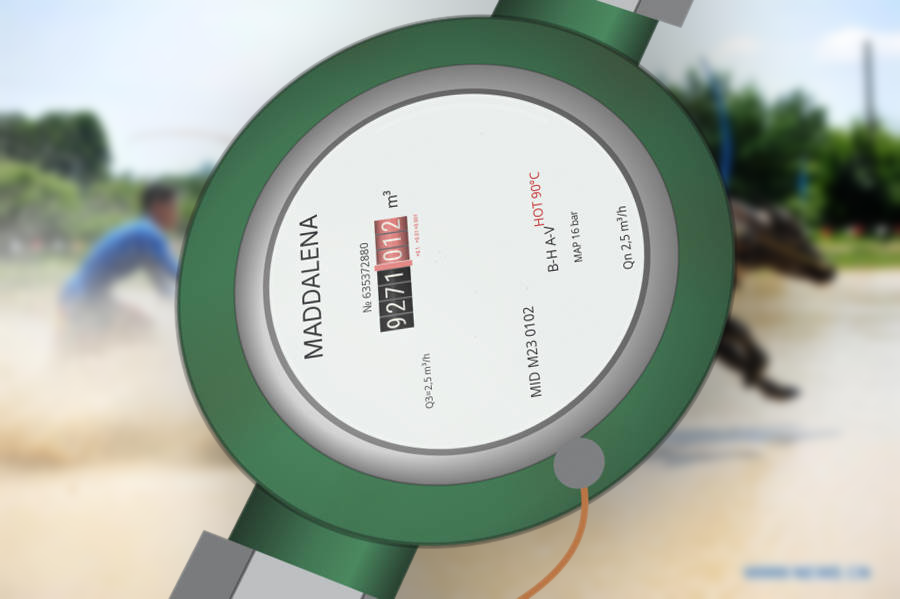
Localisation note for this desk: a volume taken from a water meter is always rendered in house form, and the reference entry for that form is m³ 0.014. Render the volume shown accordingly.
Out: m³ 9271.012
